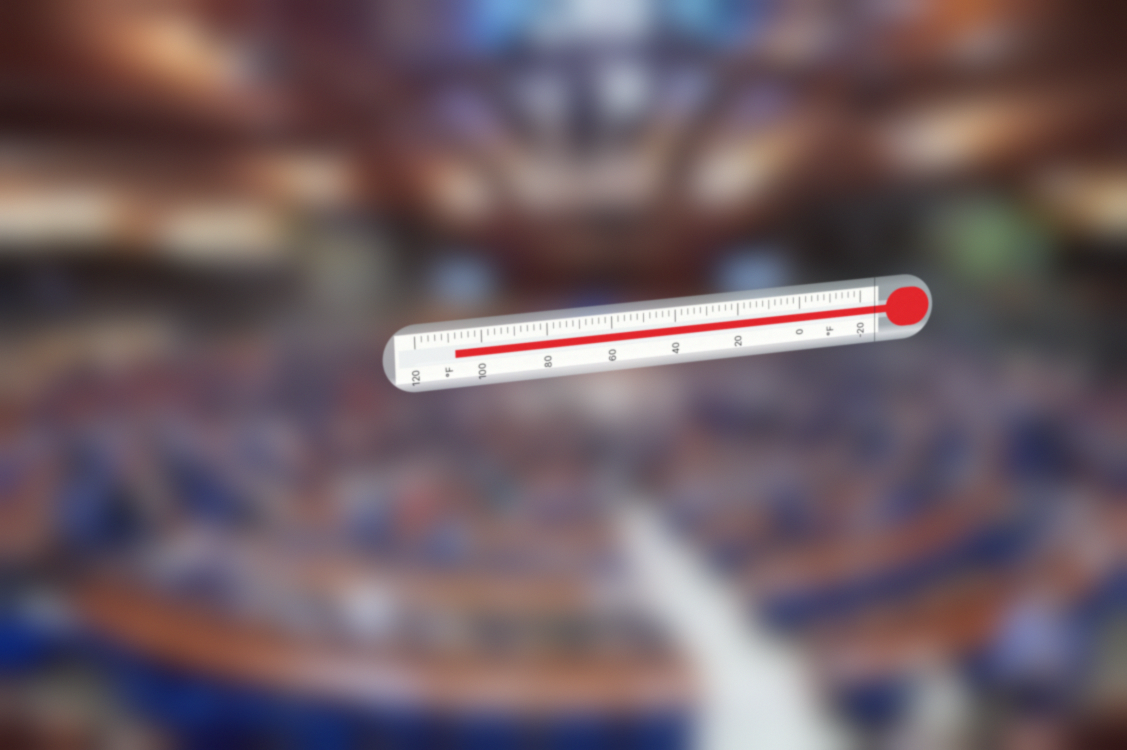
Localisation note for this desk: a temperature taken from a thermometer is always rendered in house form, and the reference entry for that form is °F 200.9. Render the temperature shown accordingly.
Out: °F 108
